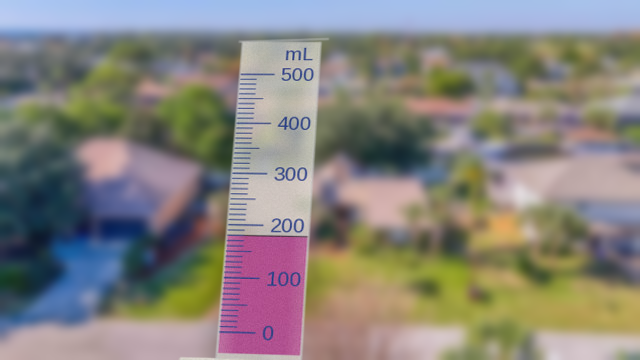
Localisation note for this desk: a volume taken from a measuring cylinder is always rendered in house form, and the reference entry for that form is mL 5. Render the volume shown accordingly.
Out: mL 180
